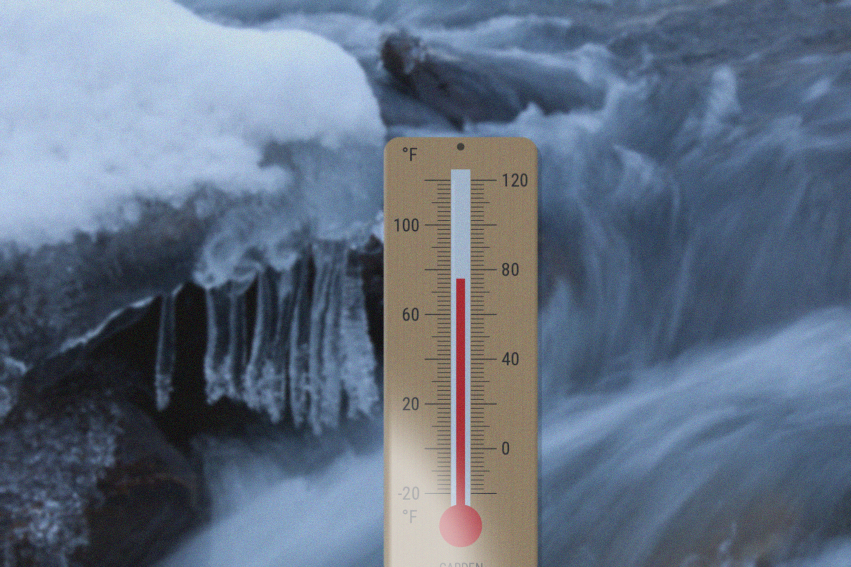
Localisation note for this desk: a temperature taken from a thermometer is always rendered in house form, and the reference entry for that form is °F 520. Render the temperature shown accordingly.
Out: °F 76
